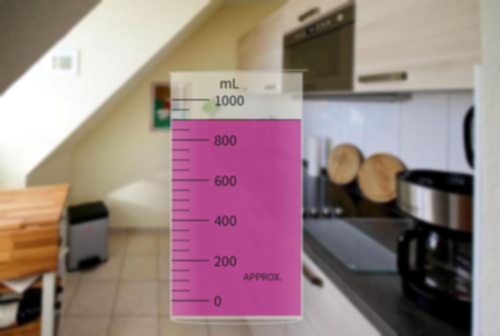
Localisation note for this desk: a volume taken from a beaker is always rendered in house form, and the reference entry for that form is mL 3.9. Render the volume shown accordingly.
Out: mL 900
